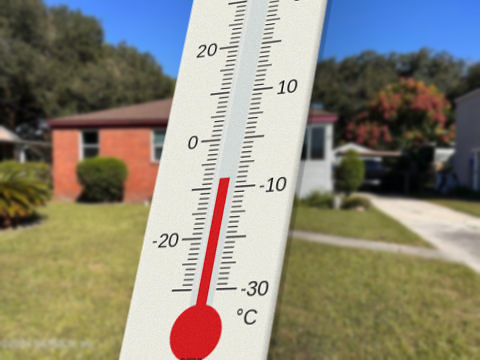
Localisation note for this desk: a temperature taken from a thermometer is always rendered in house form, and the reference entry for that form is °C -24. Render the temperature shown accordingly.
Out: °C -8
